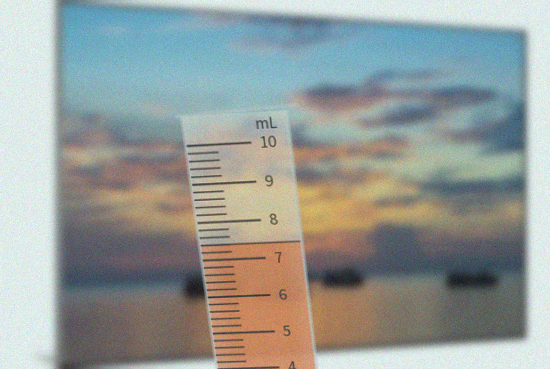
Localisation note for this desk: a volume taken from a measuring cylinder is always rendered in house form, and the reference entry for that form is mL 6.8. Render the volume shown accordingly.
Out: mL 7.4
